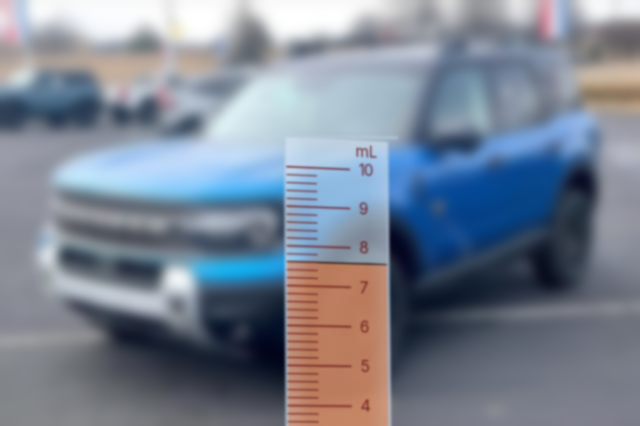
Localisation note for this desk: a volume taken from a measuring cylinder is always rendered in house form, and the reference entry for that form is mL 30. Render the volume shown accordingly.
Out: mL 7.6
